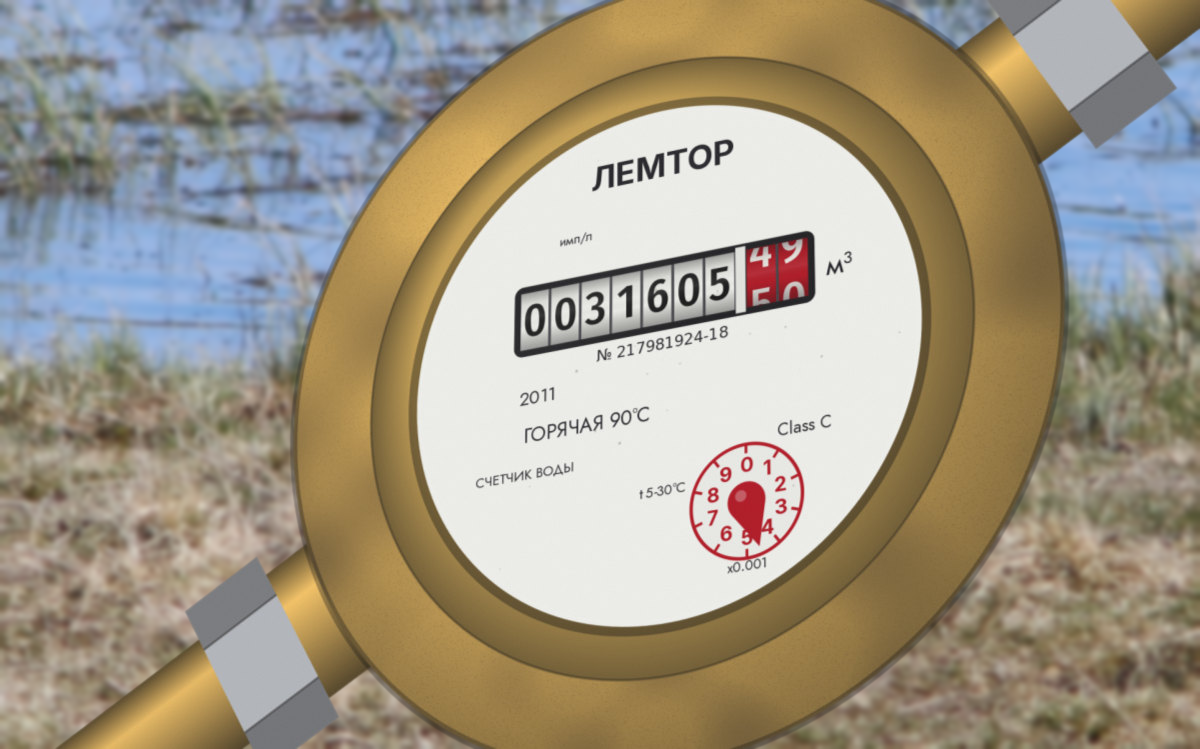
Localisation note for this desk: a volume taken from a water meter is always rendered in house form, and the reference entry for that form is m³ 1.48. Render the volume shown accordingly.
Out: m³ 31605.494
